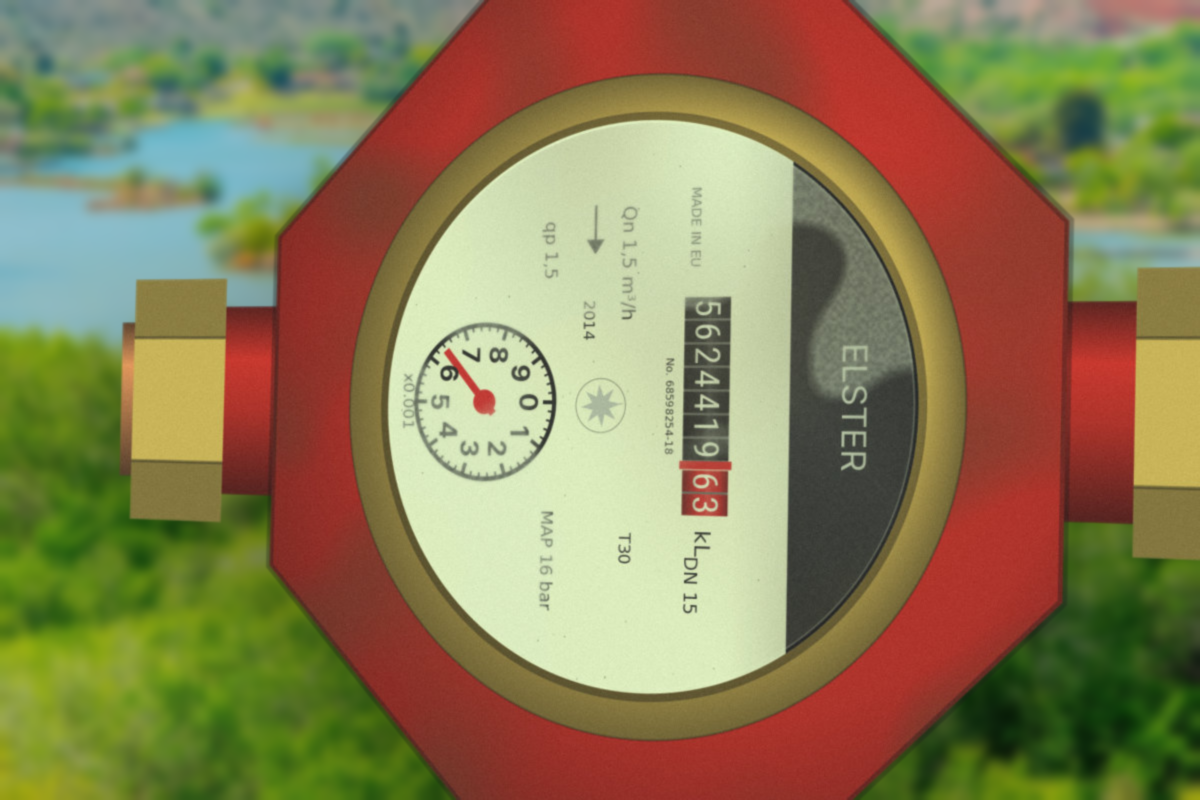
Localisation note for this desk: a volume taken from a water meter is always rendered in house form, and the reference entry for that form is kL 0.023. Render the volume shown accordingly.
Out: kL 5624419.636
